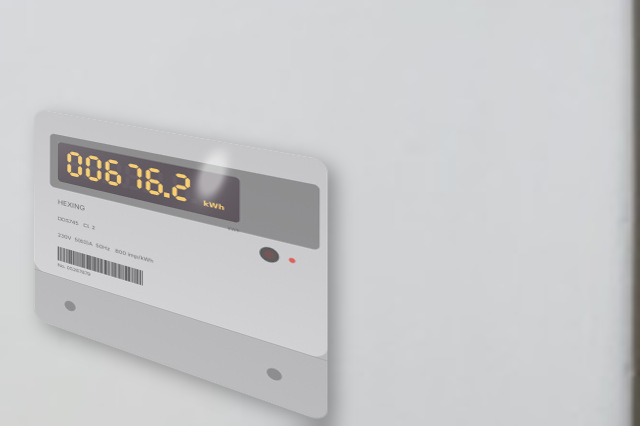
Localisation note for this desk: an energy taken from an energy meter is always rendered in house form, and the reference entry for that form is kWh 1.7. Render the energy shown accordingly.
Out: kWh 676.2
